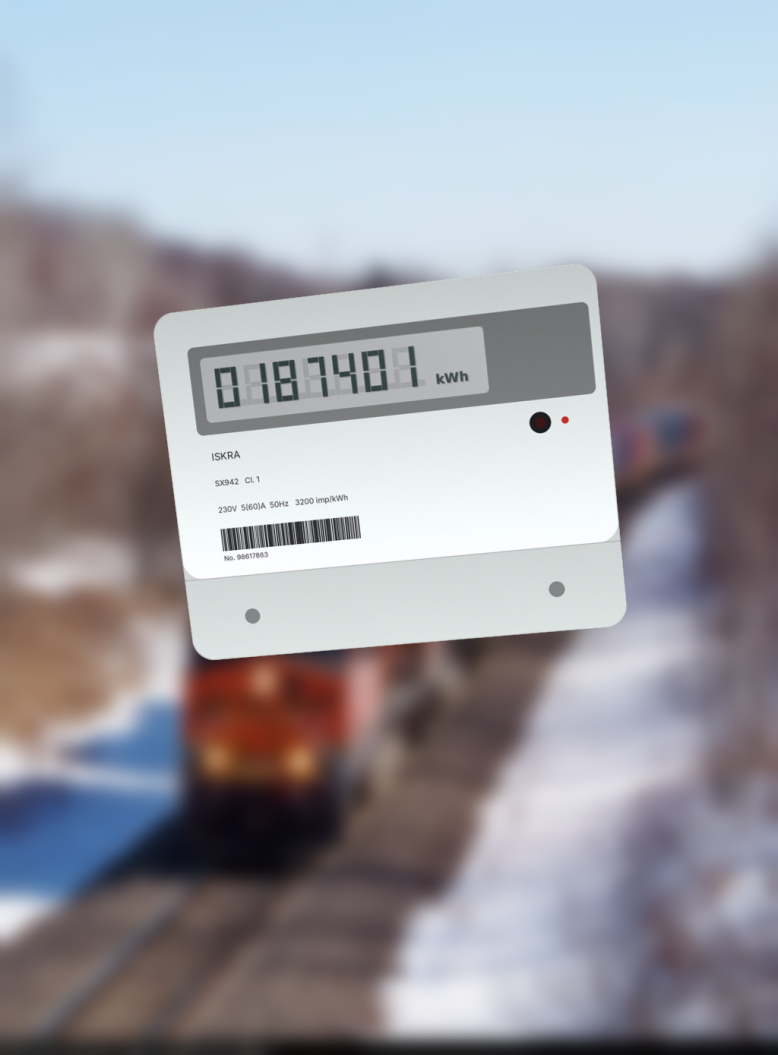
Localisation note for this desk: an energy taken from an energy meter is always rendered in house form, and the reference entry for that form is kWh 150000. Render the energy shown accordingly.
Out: kWh 187401
